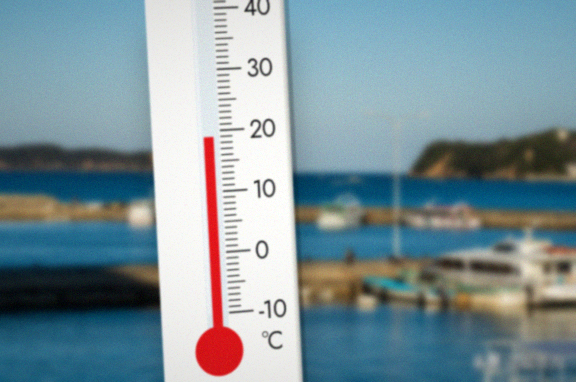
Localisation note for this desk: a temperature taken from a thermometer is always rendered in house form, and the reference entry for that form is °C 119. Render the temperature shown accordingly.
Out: °C 19
